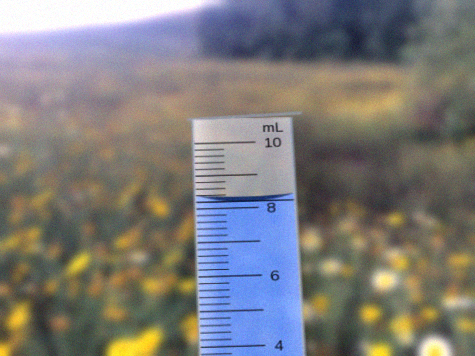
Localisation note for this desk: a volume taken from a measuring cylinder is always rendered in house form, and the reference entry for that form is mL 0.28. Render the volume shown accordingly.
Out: mL 8.2
